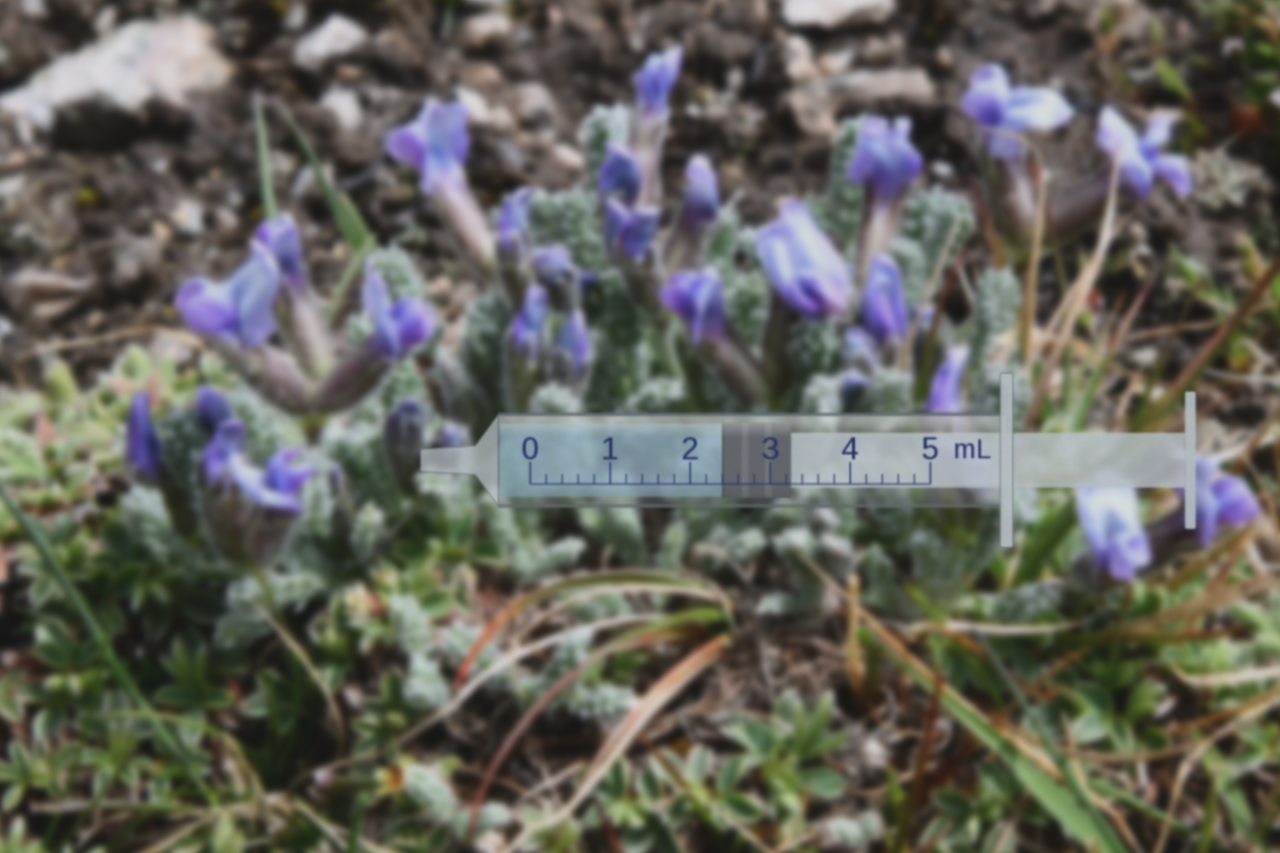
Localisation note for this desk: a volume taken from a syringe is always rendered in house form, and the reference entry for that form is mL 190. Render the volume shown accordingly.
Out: mL 2.4
